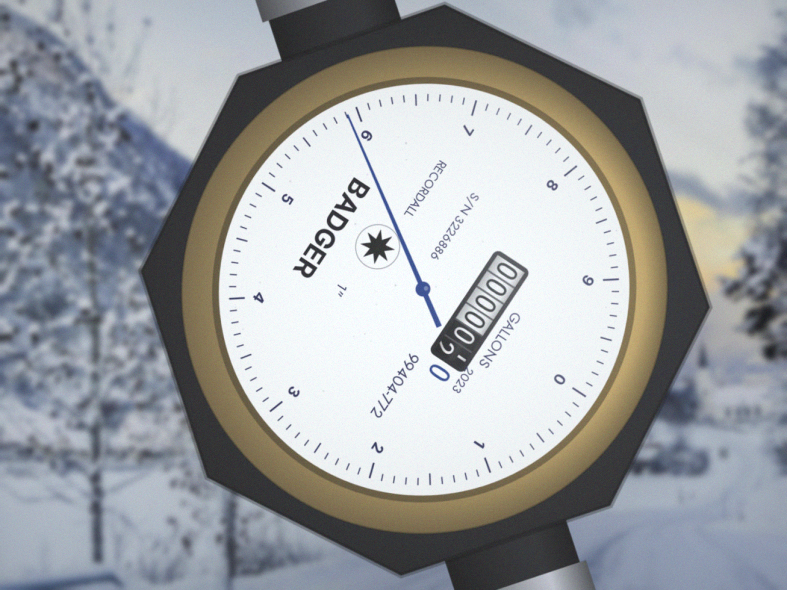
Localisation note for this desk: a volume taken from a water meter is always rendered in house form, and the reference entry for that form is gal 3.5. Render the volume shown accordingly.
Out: gal 15.9
